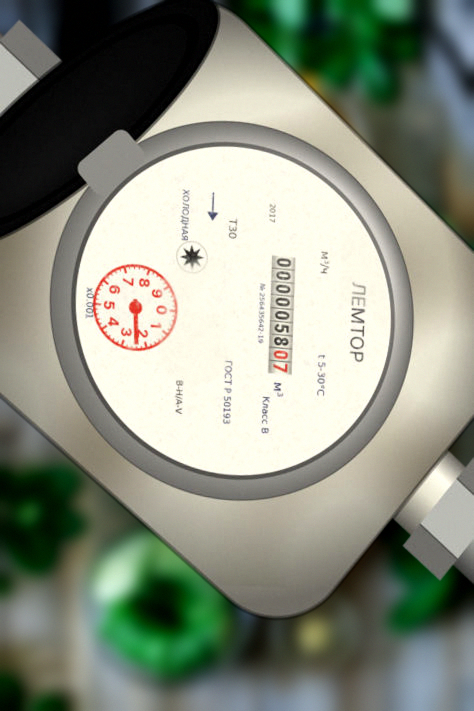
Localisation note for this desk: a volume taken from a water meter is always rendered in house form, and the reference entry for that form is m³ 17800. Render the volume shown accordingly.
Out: m³ 58.072
